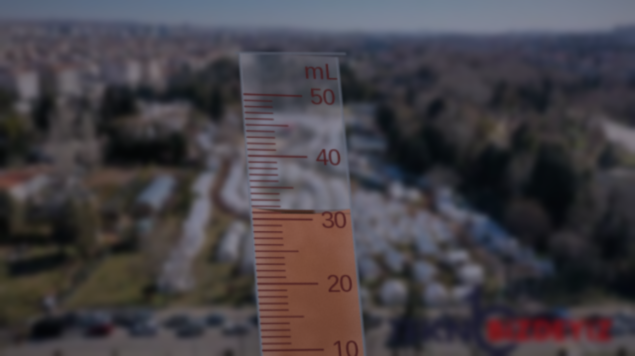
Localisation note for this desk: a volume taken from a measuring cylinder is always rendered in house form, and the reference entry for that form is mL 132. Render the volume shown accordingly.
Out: mL 31
